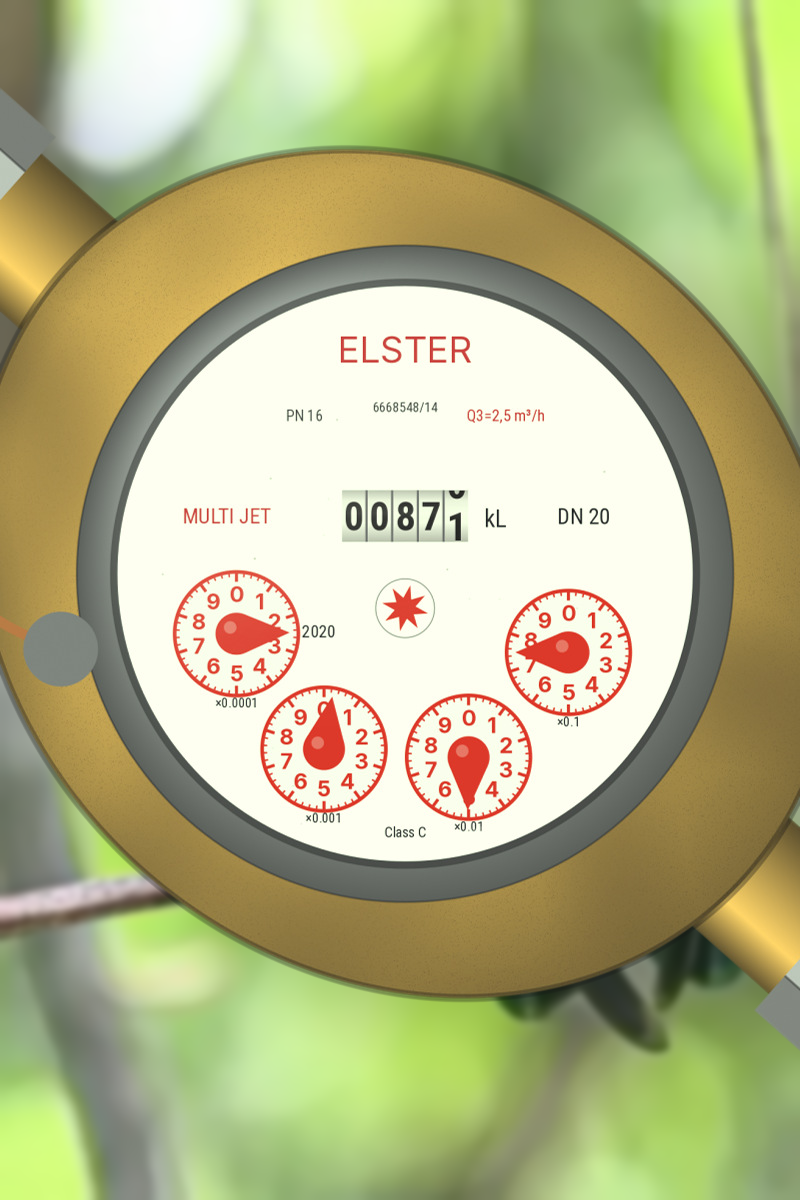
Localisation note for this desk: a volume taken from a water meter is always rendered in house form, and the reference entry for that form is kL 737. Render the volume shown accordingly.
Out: kL 870.7502
